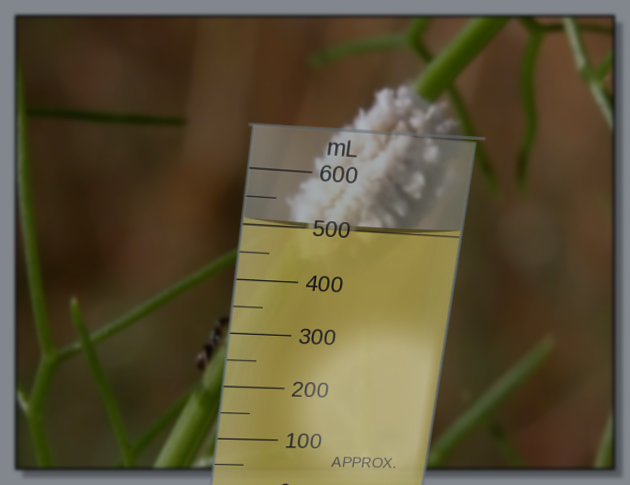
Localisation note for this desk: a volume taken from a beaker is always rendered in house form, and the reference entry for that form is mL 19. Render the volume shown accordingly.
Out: mL 500
